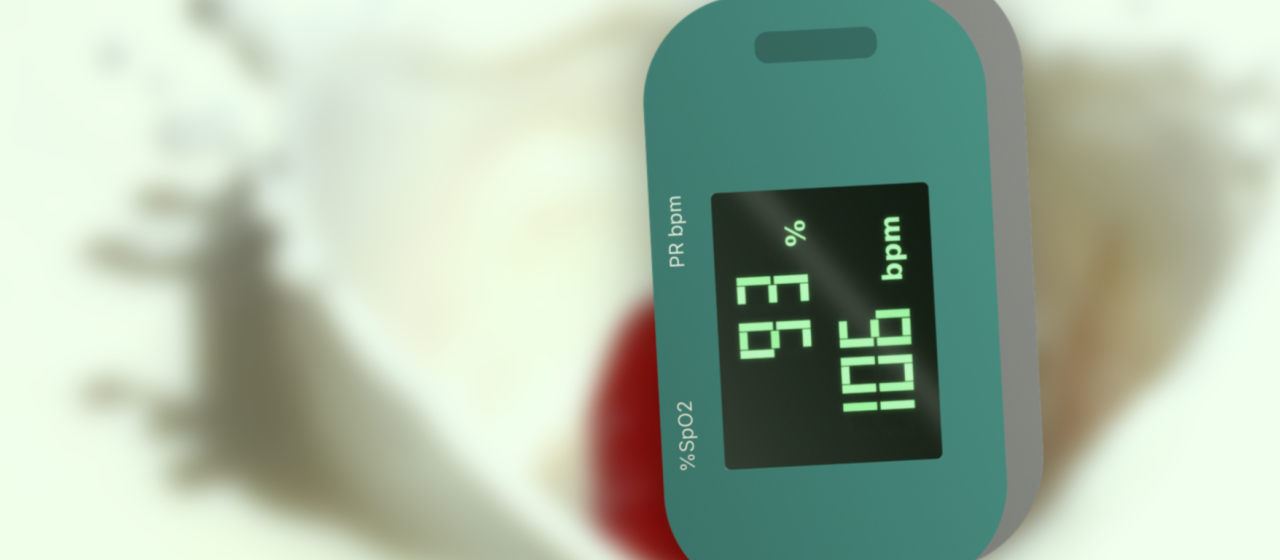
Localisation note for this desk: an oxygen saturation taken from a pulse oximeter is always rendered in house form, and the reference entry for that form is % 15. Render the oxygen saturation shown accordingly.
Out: % 93
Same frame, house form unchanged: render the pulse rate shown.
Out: bpm 106
